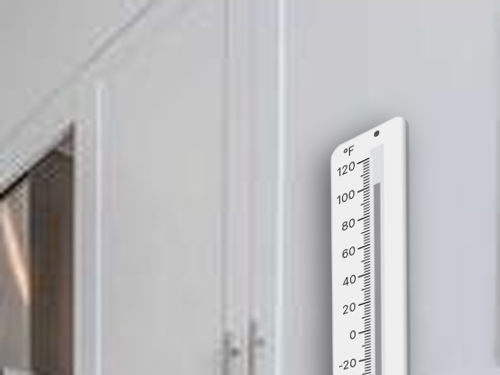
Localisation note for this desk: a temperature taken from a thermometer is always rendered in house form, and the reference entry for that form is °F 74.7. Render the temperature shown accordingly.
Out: °F 100
